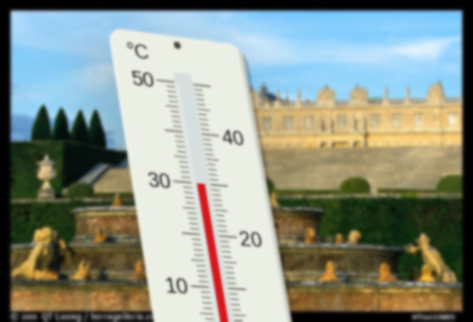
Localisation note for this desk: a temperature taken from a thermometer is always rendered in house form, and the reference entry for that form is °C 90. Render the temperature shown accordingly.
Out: °C 30
